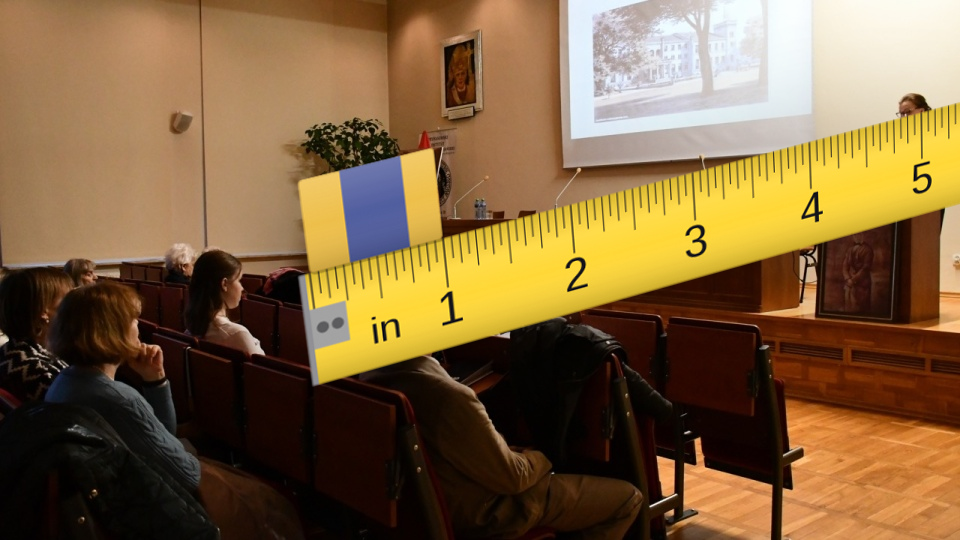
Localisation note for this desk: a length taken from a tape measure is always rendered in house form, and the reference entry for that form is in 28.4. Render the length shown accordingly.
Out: in 1
